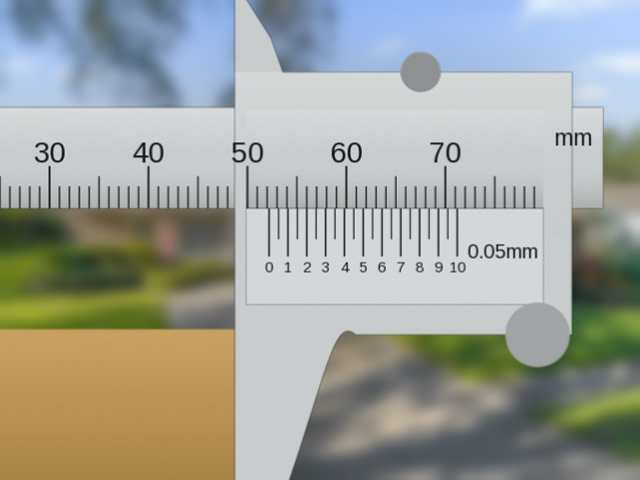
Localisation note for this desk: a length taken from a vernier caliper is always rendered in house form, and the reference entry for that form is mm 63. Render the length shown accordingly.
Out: mm 52.2
